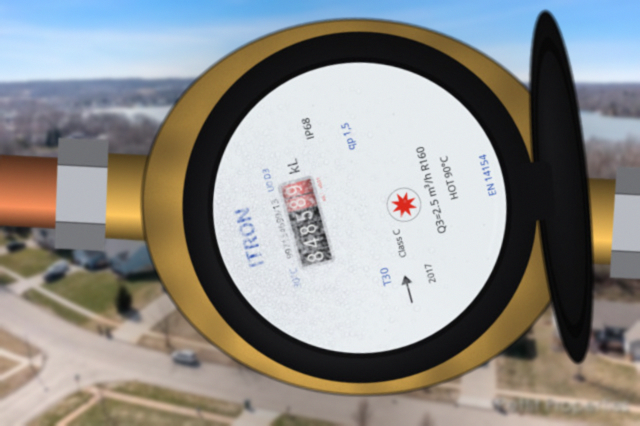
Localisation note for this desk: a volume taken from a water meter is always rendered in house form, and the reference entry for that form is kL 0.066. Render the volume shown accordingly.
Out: kL 8485.89
